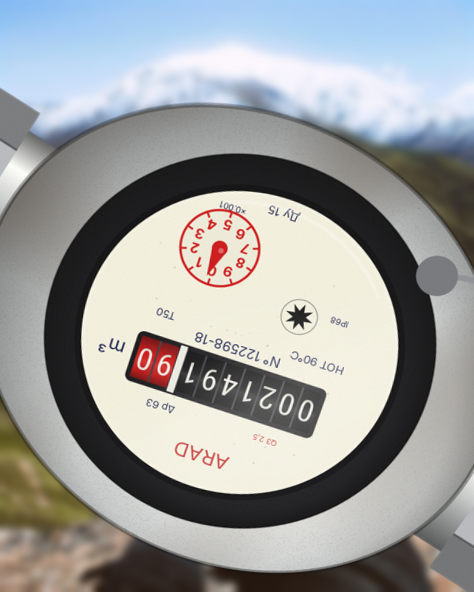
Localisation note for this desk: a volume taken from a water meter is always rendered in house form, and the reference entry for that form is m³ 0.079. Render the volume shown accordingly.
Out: m³ 21491.900
